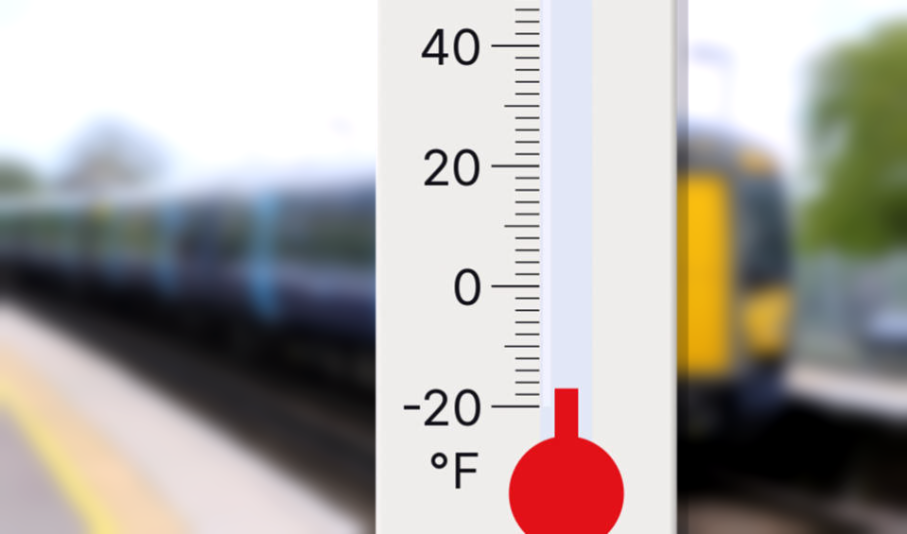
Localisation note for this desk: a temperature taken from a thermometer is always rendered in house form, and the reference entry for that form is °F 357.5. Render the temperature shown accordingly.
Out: °F -17
